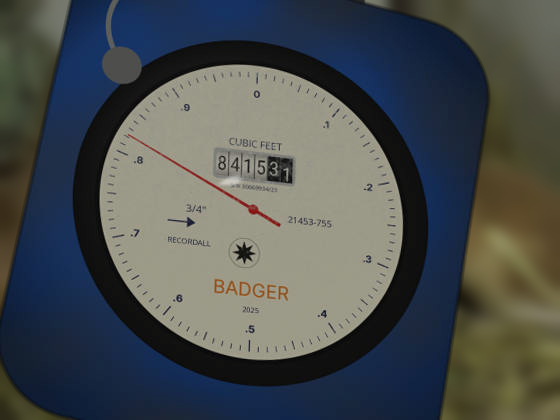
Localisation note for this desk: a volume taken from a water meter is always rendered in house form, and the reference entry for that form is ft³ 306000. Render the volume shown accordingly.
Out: ft³ 841530.82
